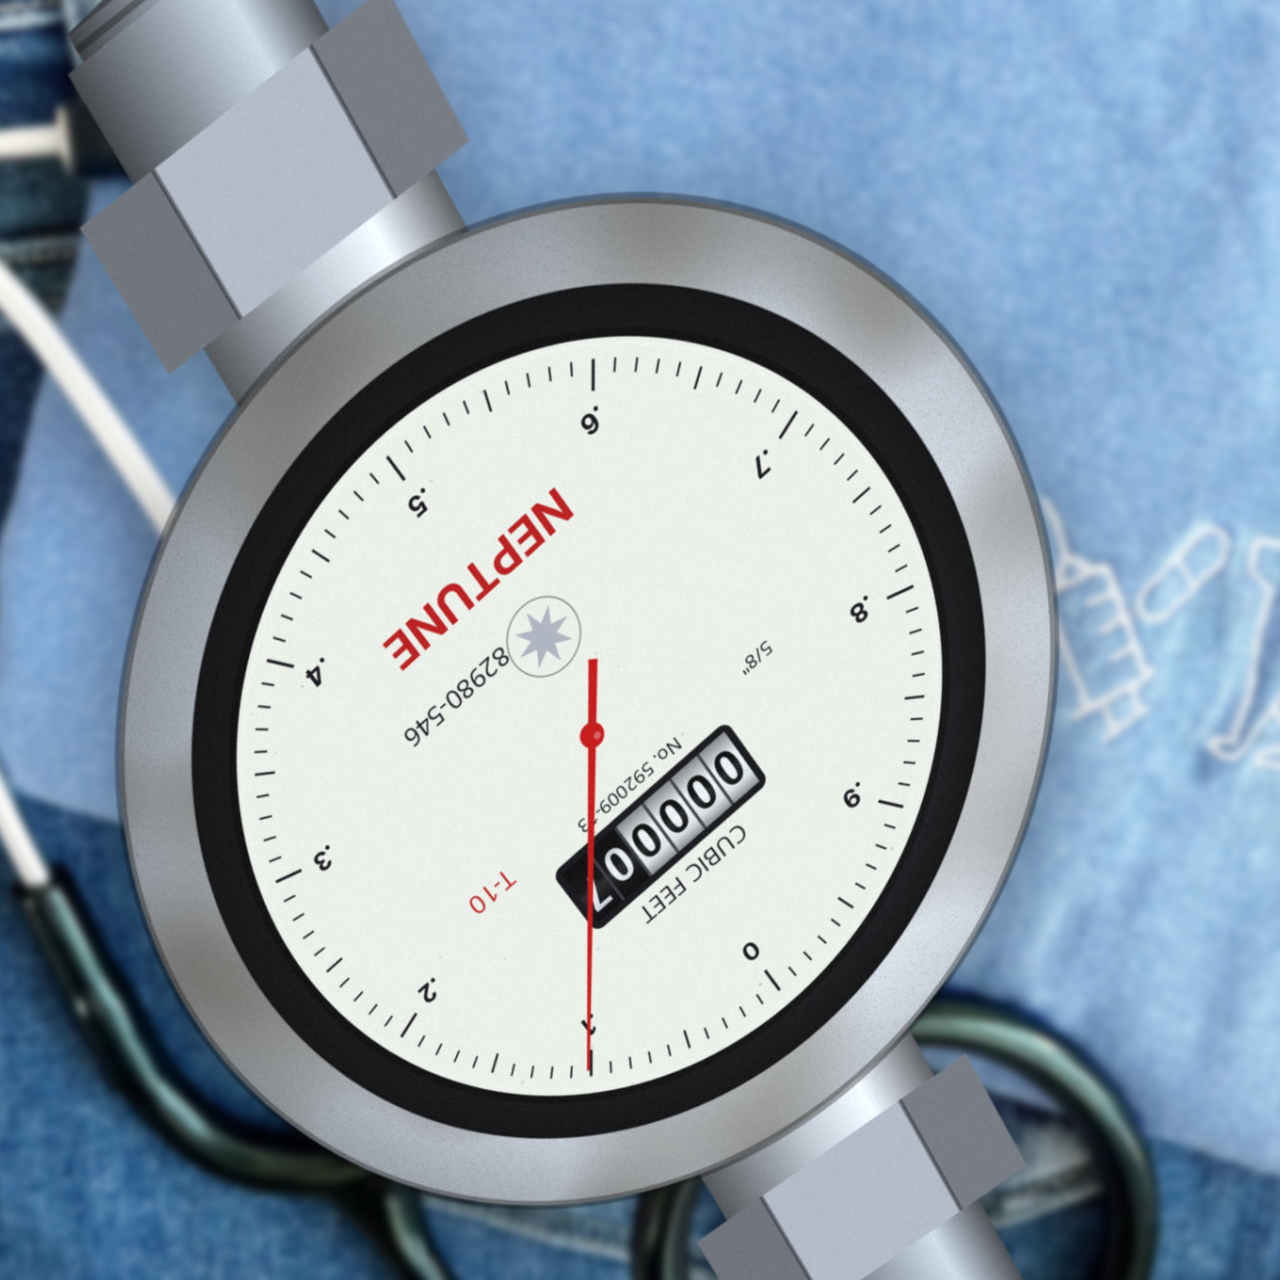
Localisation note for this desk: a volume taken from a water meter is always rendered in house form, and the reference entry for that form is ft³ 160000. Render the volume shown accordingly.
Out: ft³ 7.10
